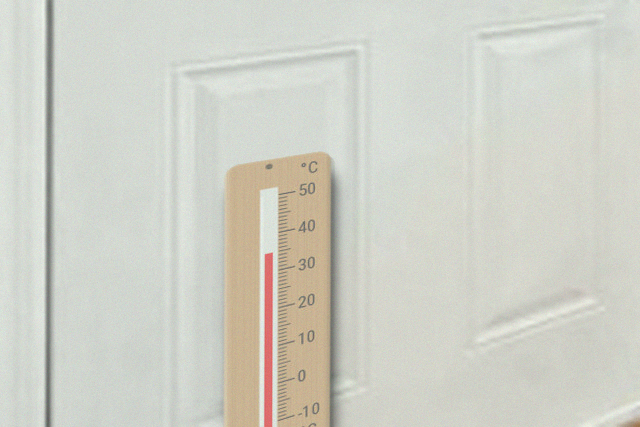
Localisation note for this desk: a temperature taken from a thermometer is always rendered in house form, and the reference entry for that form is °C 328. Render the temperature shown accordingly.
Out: °C 35
